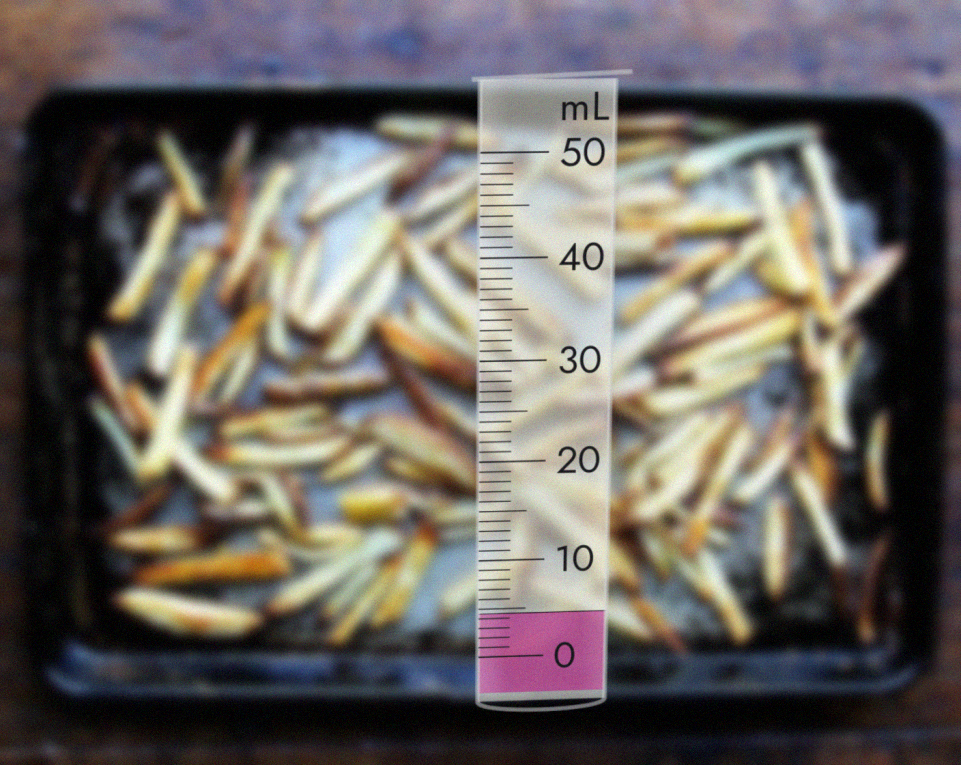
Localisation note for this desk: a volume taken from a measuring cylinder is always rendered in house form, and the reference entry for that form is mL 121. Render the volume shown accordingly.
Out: mL 4.5
